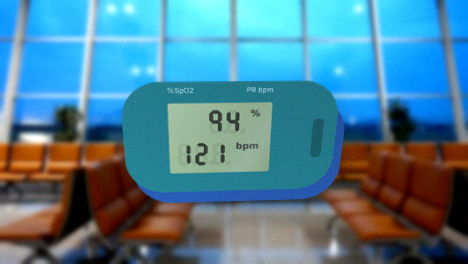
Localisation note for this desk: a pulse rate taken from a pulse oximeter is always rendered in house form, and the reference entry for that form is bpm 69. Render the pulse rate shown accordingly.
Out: bpm 121
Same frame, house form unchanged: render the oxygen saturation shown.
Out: % 94
